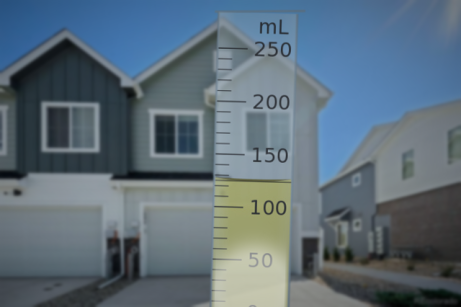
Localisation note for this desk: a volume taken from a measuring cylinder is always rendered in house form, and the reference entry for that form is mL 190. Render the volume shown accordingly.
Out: mL 125
